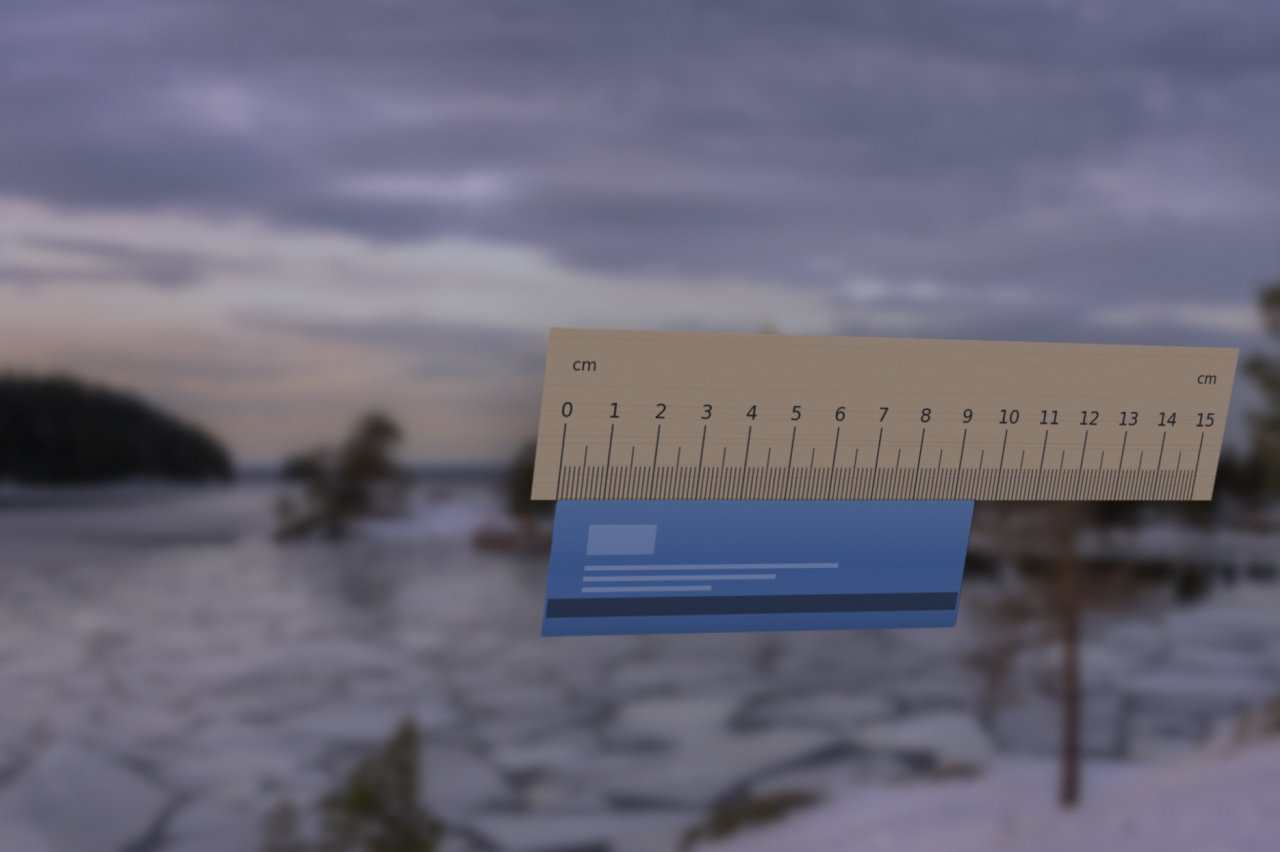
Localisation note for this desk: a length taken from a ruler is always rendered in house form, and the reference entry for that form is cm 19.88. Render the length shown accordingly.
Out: cm 9.5
